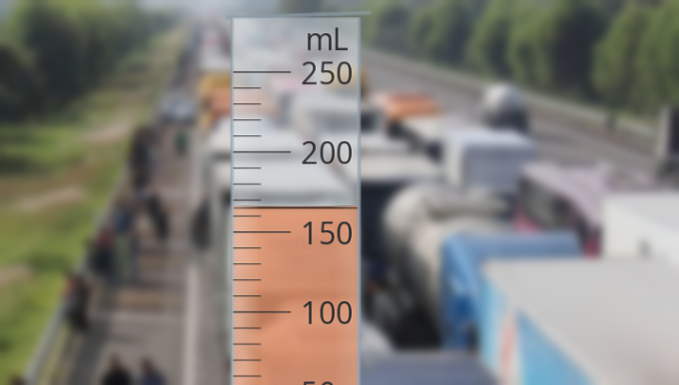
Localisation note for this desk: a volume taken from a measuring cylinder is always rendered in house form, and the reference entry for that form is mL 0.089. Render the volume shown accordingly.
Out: mL 165
